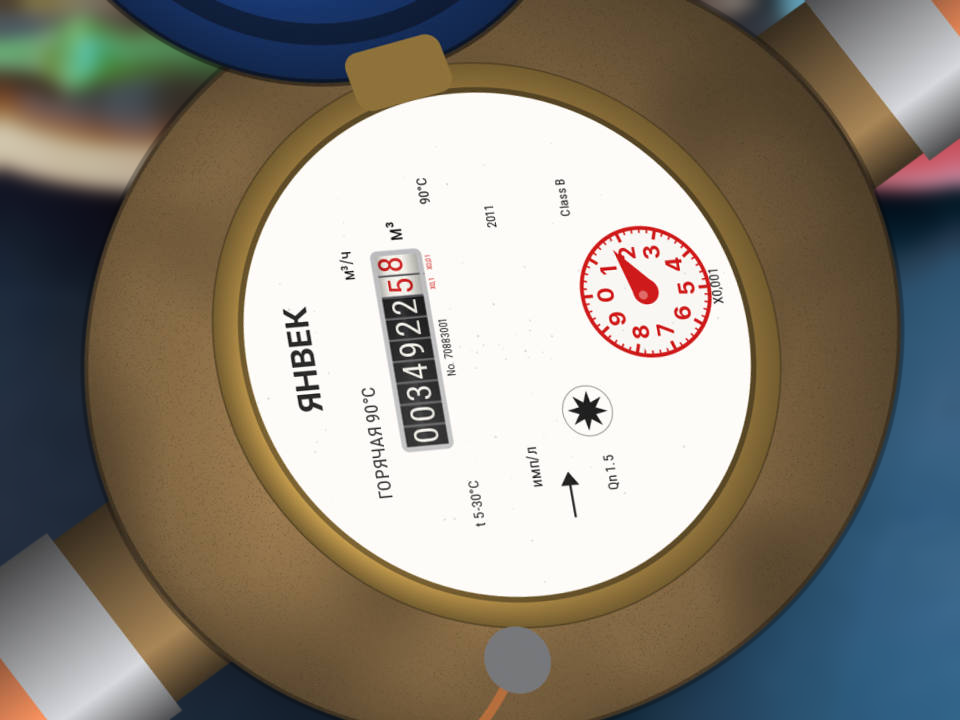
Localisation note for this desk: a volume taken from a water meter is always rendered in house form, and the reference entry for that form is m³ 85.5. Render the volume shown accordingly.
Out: m³ 34922.581
